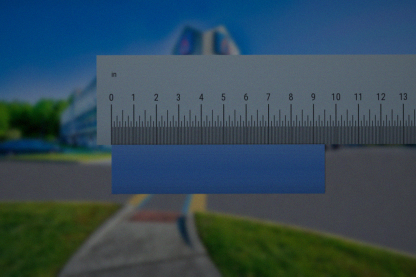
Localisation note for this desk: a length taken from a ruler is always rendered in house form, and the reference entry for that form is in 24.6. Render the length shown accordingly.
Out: in 9.5
